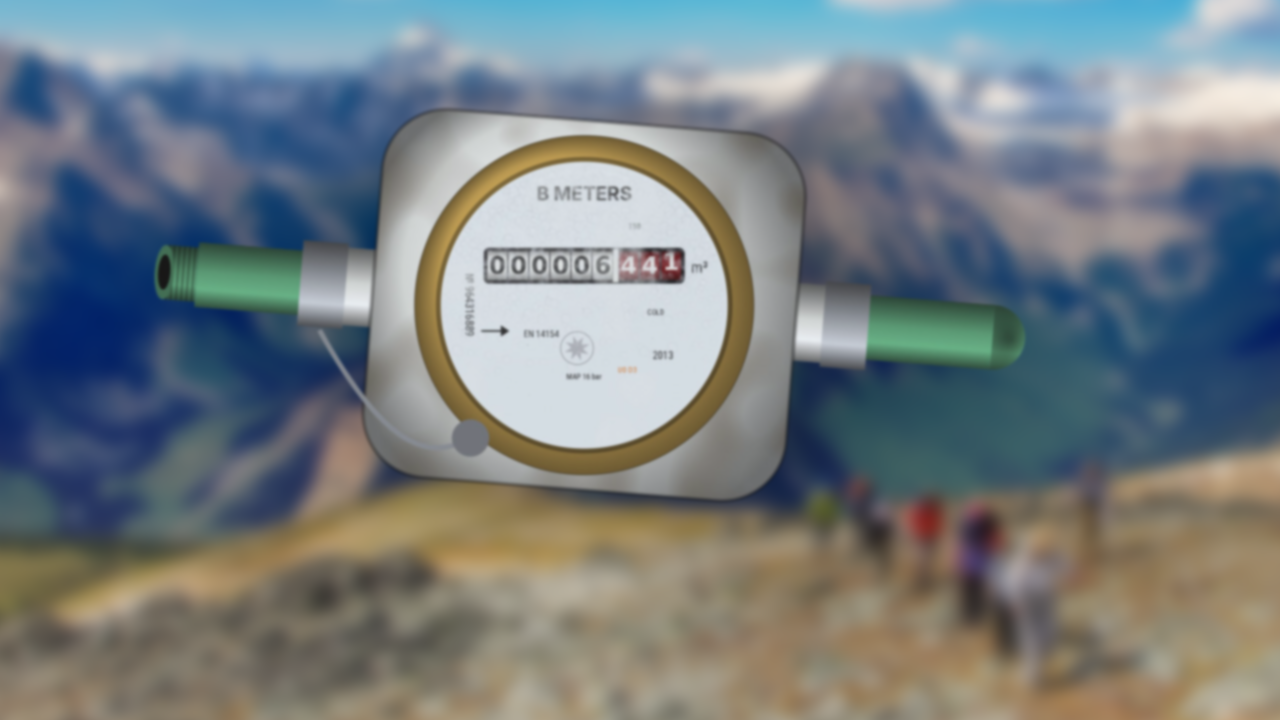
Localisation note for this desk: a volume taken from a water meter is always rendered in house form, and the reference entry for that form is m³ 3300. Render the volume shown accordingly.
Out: m³ 6.441
